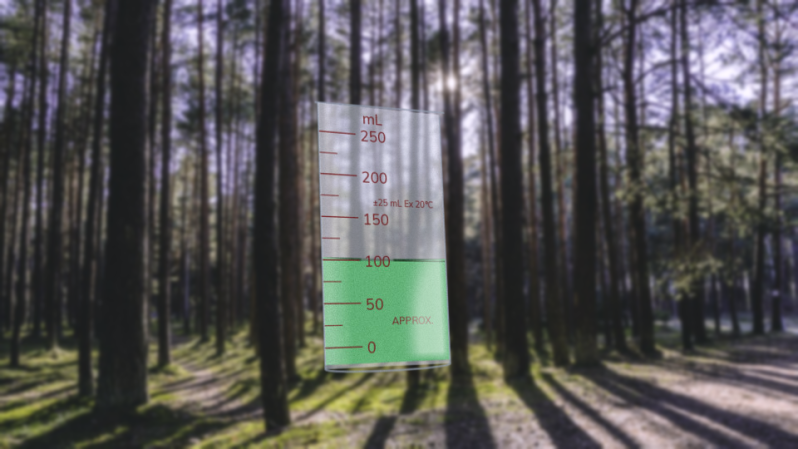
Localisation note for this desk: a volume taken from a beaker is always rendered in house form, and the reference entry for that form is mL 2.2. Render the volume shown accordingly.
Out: mL 100
